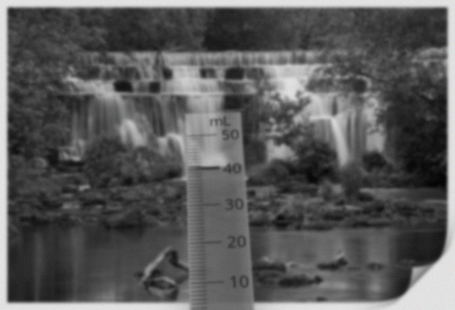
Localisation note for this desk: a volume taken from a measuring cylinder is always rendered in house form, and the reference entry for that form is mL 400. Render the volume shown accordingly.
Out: mL 40
